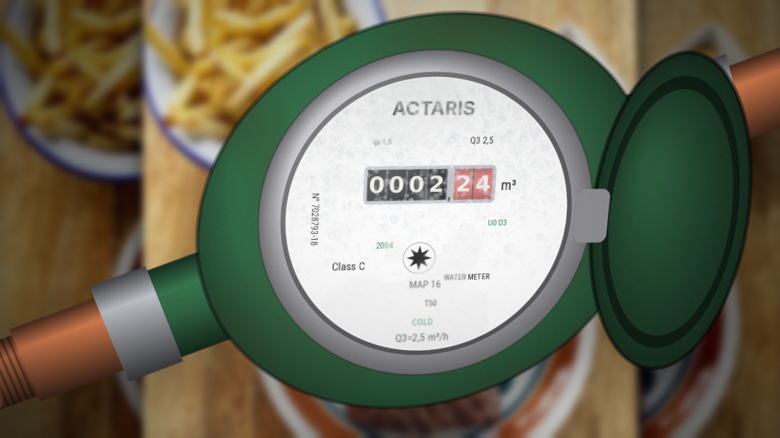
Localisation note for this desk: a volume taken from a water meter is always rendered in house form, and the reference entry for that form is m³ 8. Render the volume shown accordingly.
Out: m³ 2.24
